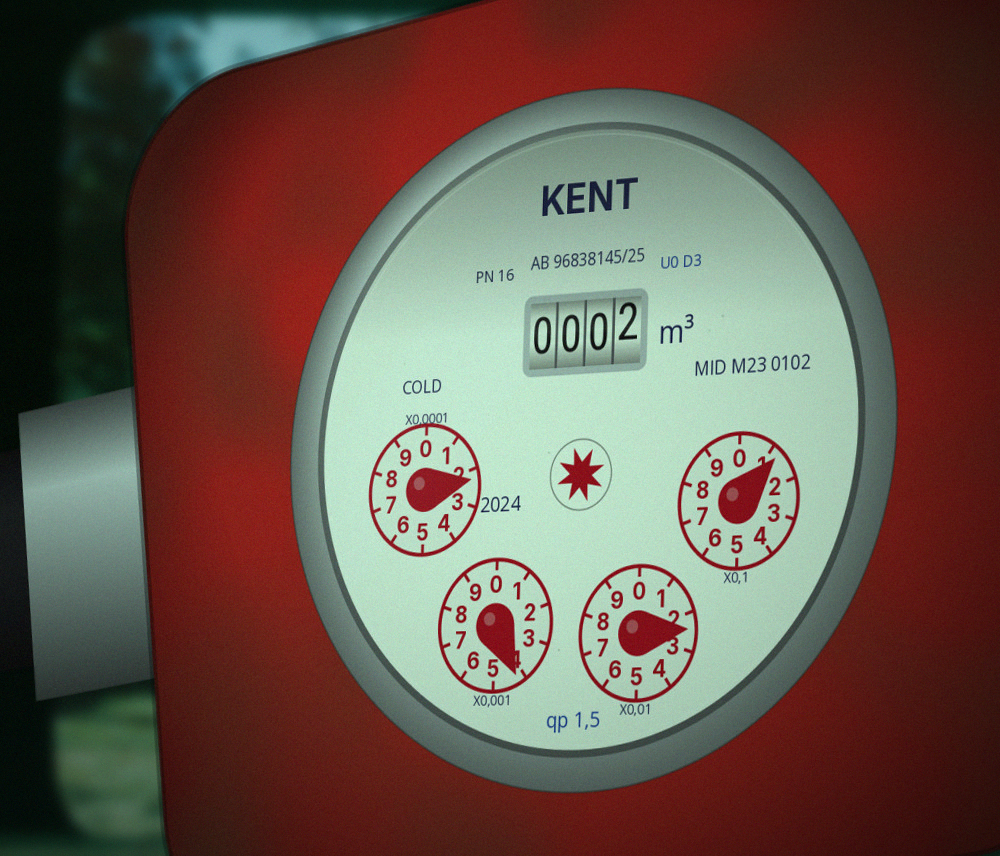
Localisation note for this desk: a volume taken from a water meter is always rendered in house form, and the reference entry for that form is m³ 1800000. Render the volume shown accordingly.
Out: m³ 2.1242
